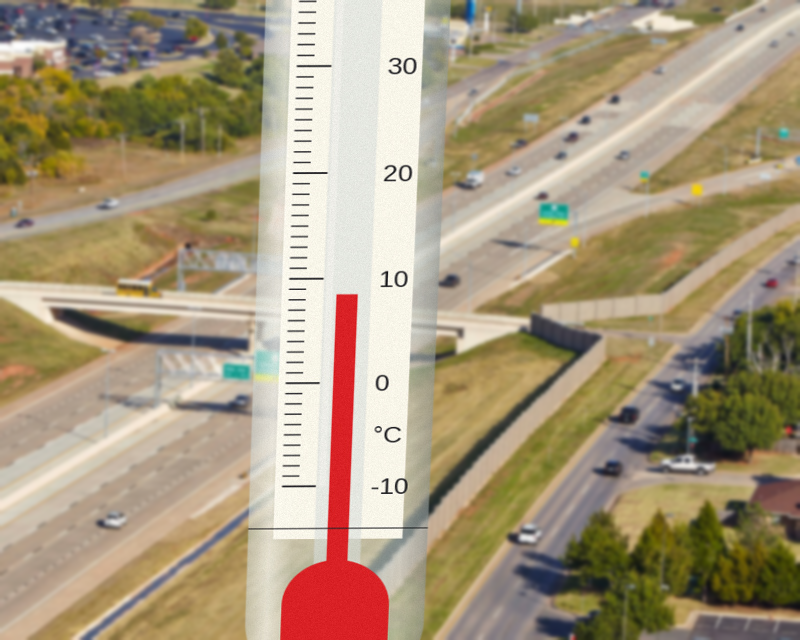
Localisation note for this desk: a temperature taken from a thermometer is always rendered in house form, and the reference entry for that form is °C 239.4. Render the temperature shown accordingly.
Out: °C 8.5
